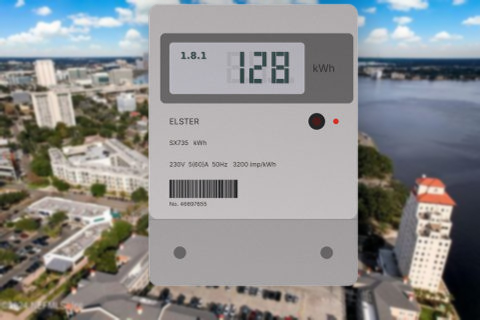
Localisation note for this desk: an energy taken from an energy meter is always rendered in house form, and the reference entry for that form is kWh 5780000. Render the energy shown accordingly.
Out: kWh 128
